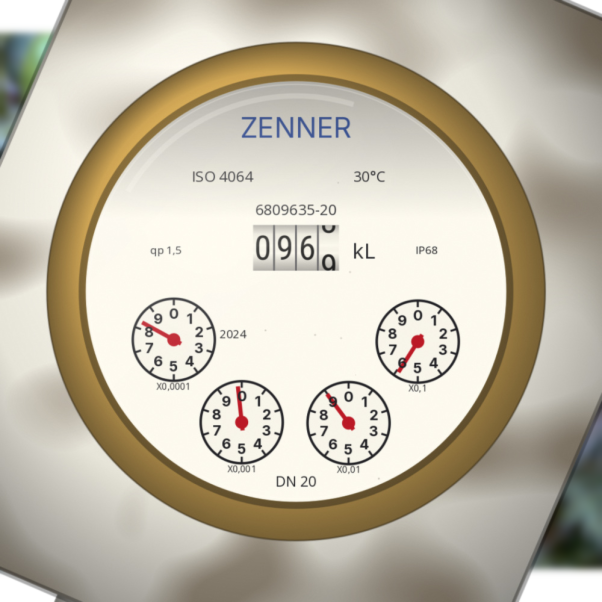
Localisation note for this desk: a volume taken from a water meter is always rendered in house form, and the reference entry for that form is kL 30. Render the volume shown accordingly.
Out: kL 968.5898
